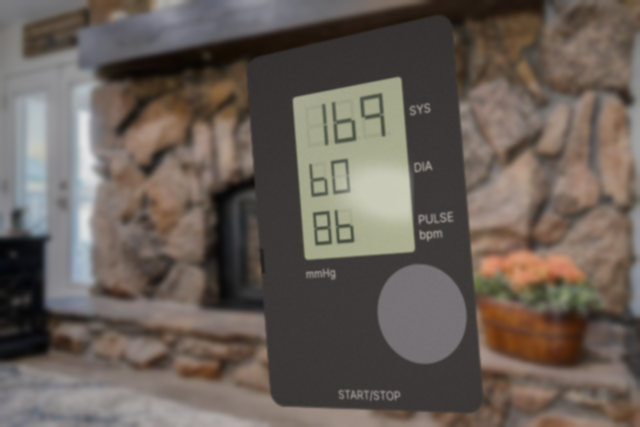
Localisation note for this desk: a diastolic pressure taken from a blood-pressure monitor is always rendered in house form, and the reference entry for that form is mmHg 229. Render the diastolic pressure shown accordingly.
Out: mmHg 60
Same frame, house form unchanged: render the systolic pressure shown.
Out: mmHg 169
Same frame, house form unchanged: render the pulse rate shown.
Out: bpm 86
